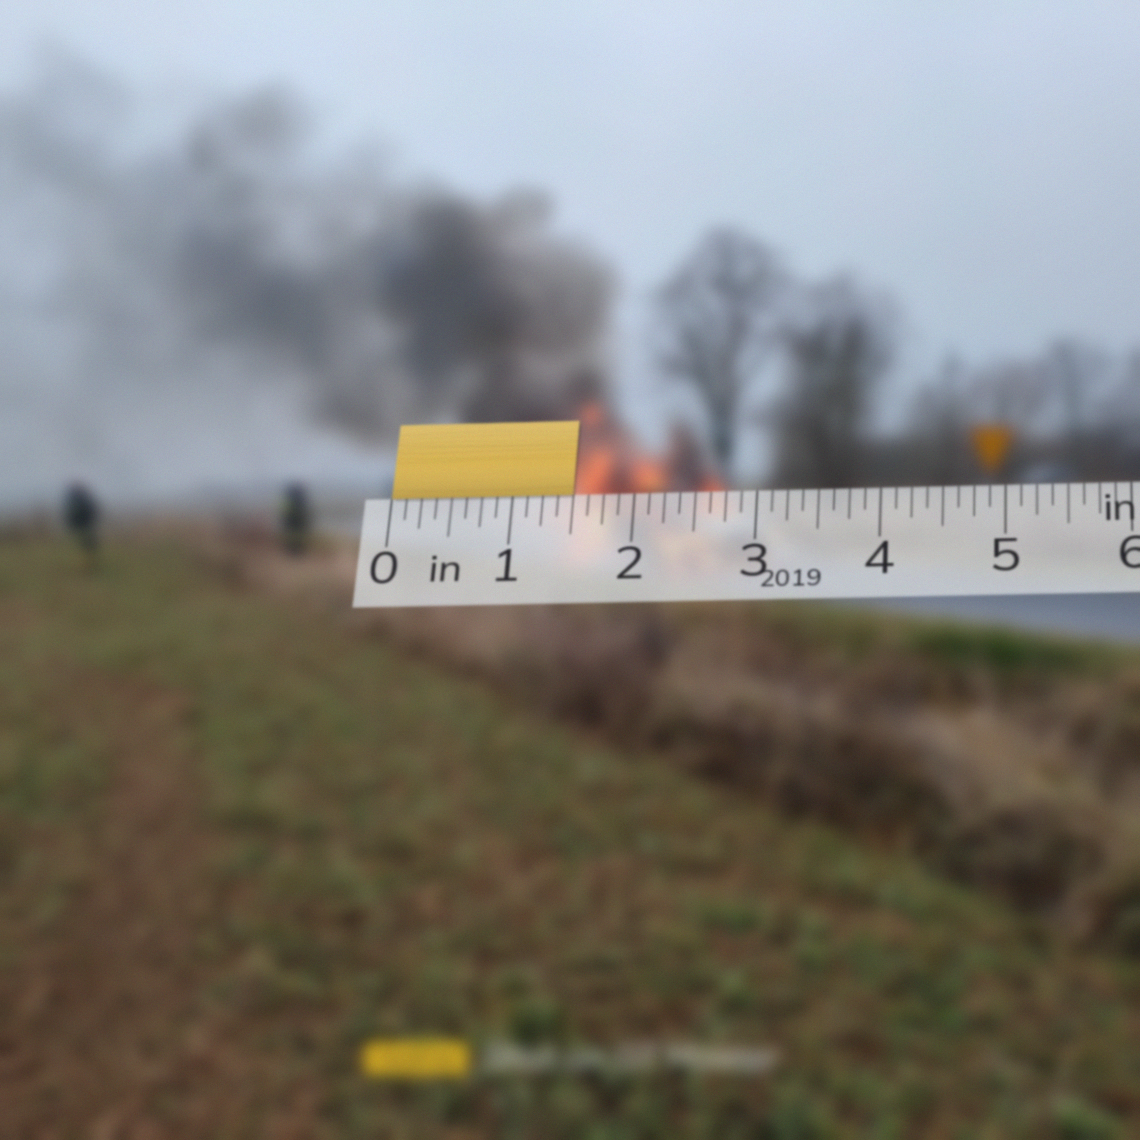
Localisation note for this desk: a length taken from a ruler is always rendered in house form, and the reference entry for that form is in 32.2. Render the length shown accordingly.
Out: in 1.5
